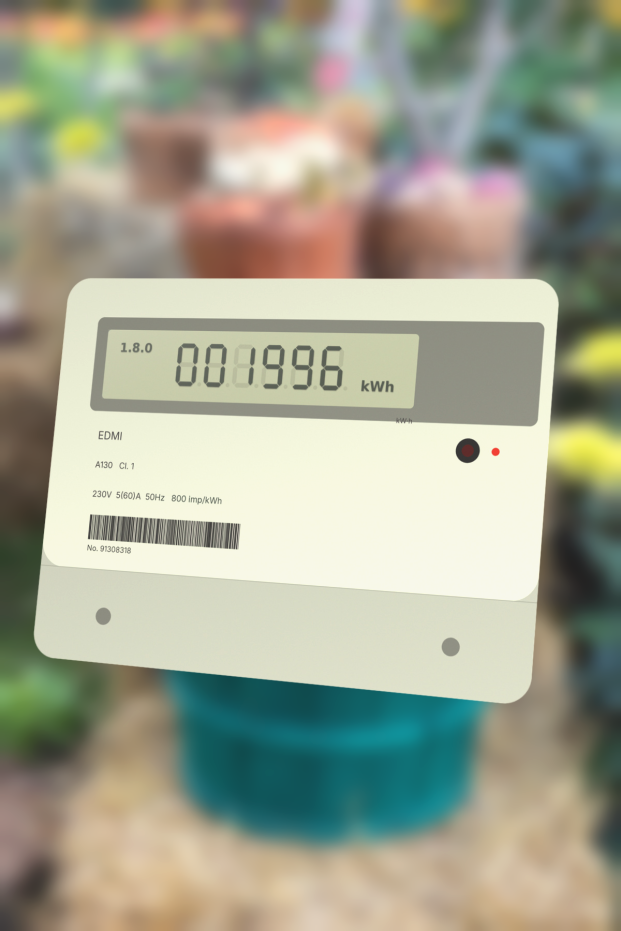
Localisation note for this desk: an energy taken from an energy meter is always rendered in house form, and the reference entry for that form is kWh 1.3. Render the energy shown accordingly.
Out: kWh 1996
